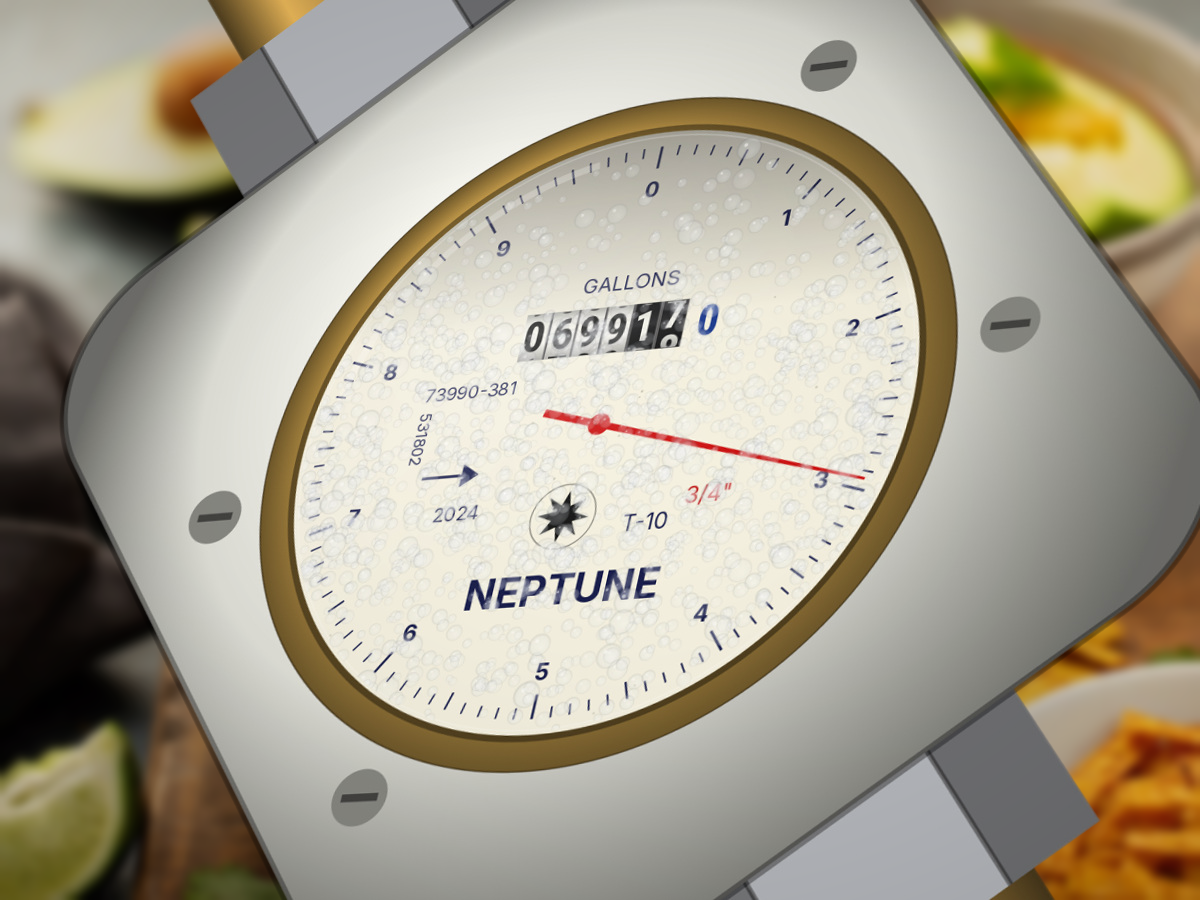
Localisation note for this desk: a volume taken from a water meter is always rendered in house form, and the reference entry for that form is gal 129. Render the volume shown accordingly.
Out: gal 699172.9
